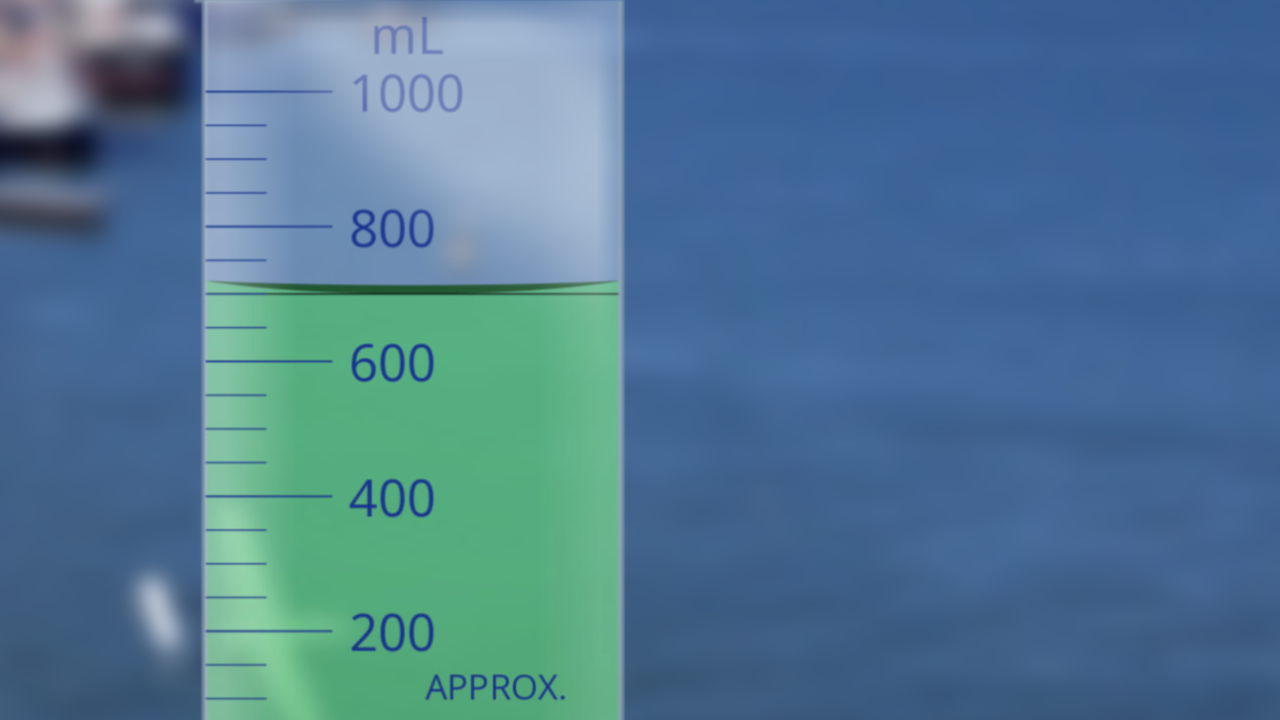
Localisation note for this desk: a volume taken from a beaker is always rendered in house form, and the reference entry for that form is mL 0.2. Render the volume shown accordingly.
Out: mL 700
